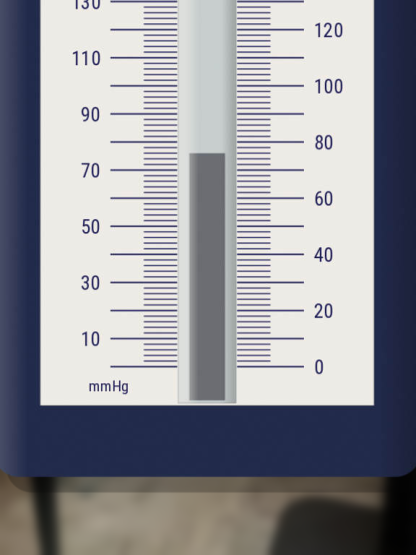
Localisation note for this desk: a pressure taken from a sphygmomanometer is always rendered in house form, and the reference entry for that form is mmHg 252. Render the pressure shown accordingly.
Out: mmHg 76
